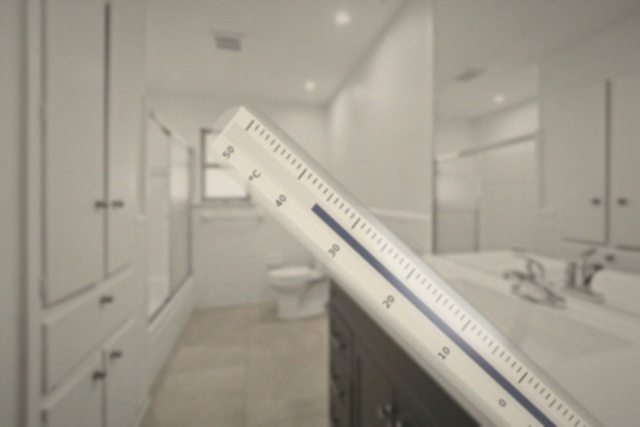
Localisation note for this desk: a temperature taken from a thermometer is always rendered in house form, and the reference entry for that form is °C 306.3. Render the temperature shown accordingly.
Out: °C 36
